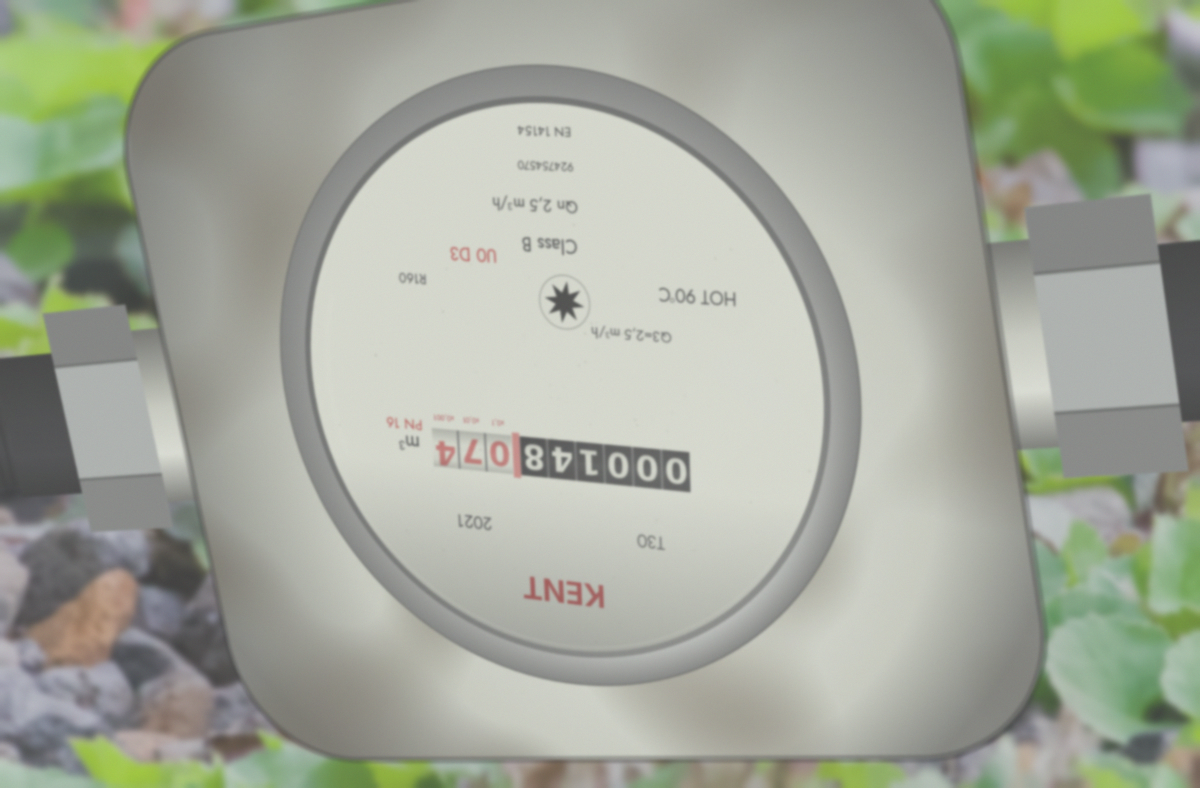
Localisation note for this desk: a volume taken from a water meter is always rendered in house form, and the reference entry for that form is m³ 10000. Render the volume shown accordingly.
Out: m³ 148.074
